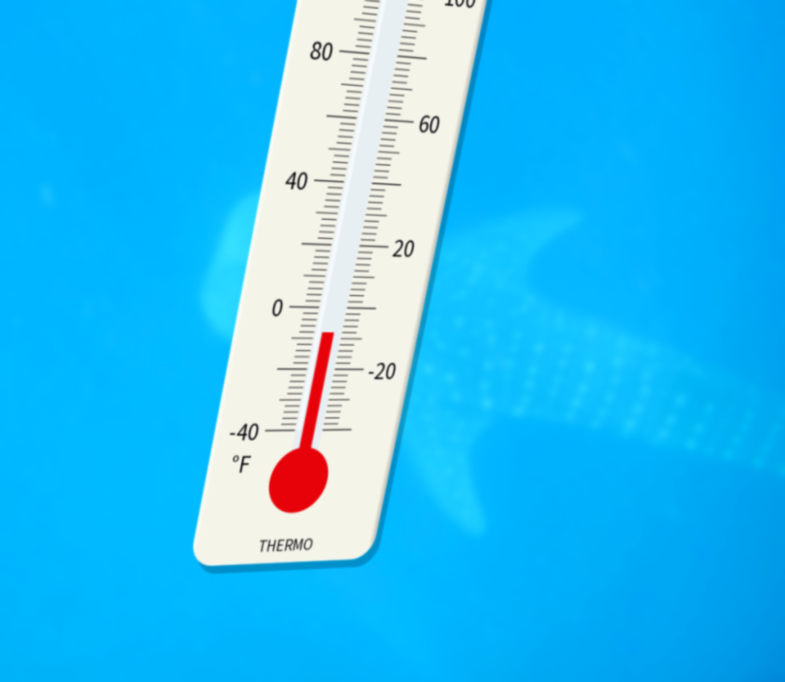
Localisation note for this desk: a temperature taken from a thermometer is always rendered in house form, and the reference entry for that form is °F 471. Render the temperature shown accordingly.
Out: °F -8
